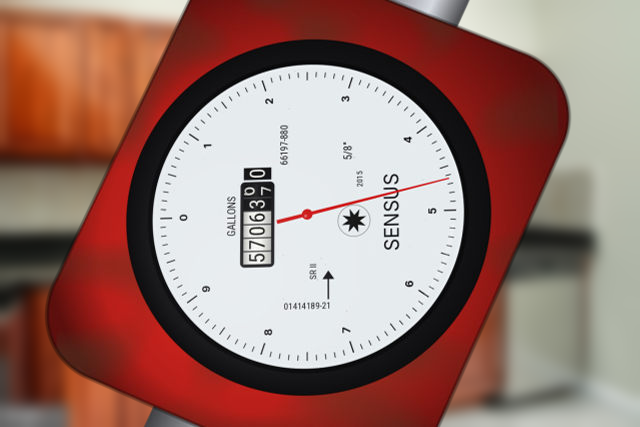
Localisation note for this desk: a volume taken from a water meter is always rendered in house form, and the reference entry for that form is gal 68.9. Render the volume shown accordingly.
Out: gal 5706364.6
